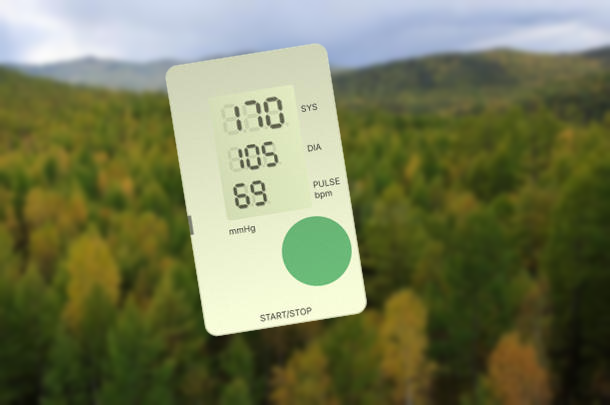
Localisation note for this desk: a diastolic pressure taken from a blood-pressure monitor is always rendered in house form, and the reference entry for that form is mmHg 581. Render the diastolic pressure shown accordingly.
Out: mmHg 105
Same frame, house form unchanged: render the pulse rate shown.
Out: bpm 69
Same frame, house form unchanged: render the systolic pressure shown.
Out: mmHg 170
